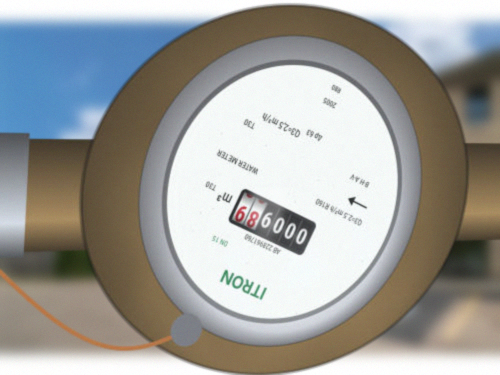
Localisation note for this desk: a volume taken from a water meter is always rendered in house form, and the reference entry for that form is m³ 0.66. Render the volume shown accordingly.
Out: m³ 9.89
